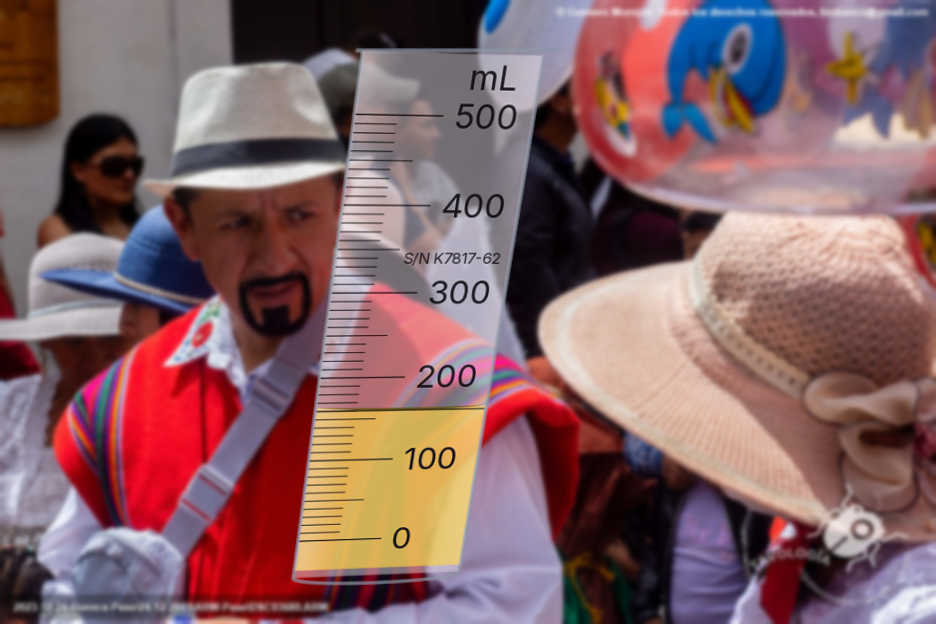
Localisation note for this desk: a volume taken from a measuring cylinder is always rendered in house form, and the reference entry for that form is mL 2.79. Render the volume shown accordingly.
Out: mL 160
